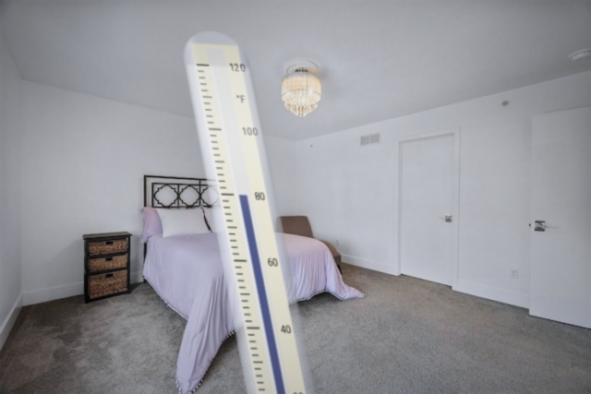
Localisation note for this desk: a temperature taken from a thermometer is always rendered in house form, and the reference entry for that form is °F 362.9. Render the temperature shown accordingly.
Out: °F 80
